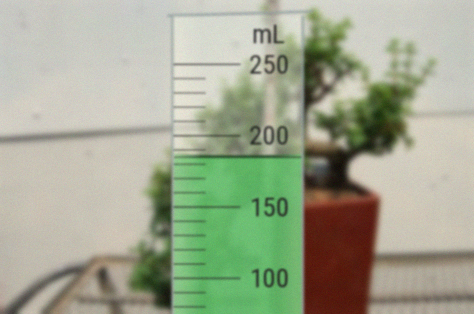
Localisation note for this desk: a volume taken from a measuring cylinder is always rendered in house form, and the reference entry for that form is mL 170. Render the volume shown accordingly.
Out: mL 185
